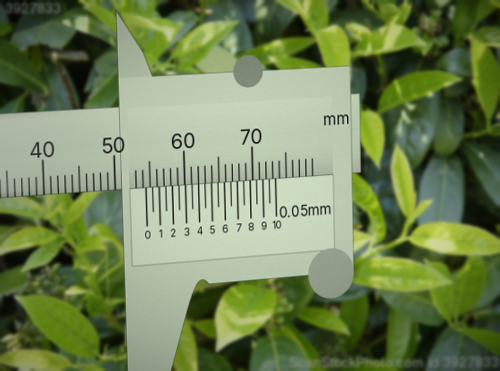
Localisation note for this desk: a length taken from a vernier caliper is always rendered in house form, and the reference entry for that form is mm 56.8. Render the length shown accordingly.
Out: mm 54.4
